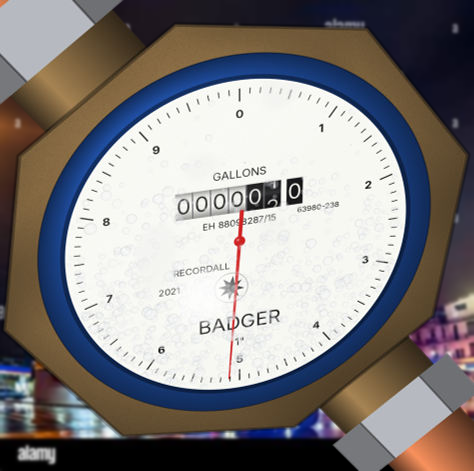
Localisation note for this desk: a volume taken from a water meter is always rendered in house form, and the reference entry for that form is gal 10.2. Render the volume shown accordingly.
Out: gal 15.1
